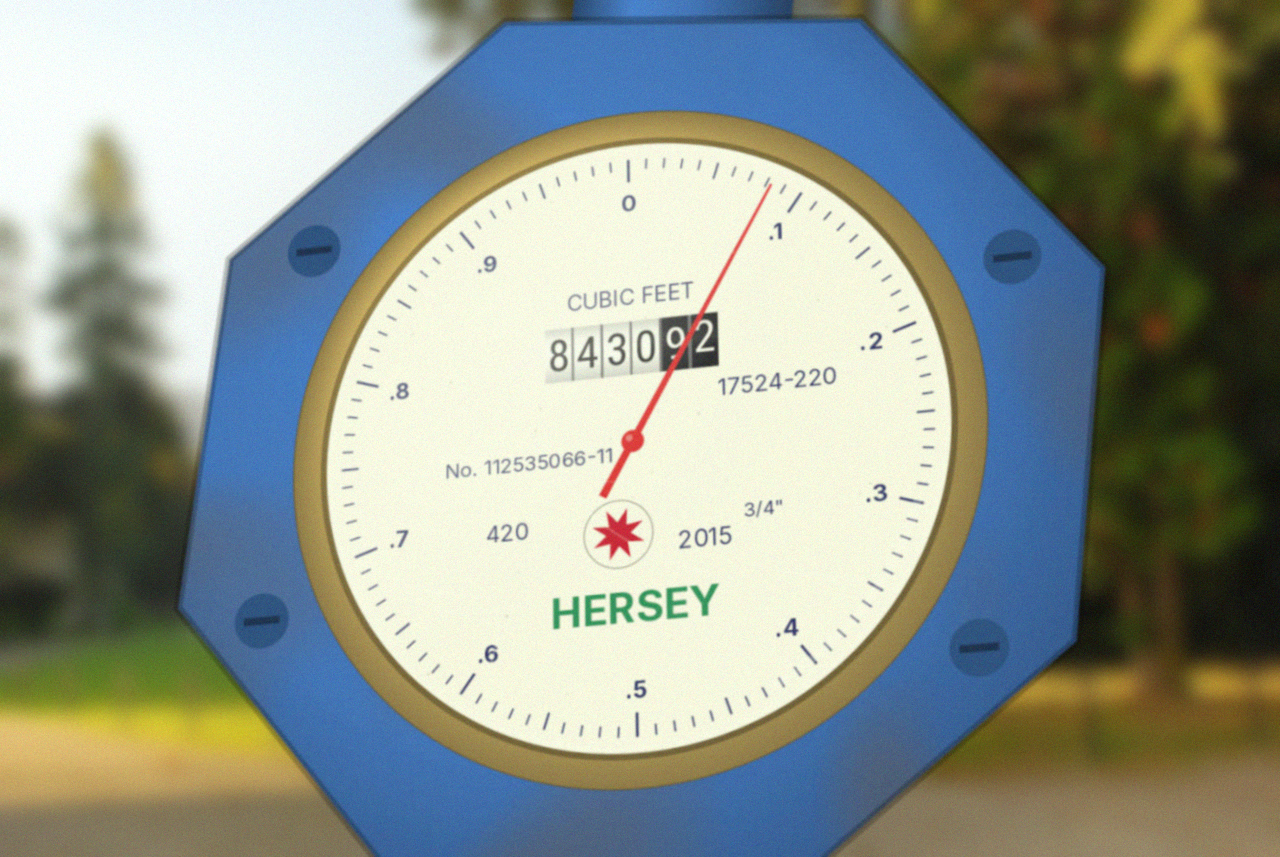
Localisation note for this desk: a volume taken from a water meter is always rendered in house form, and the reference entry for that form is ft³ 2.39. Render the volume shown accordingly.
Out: ft³ 843092.08
